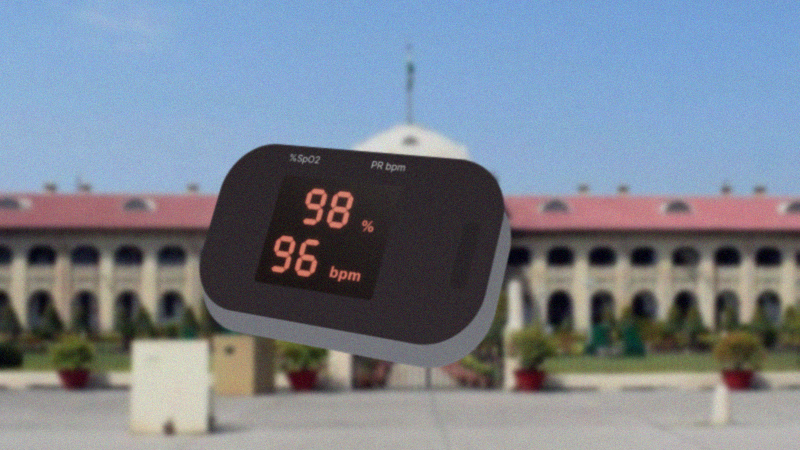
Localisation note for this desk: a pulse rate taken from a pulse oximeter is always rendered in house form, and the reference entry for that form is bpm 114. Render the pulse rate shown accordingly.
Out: bpm 96
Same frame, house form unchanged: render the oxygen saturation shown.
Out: % 98
